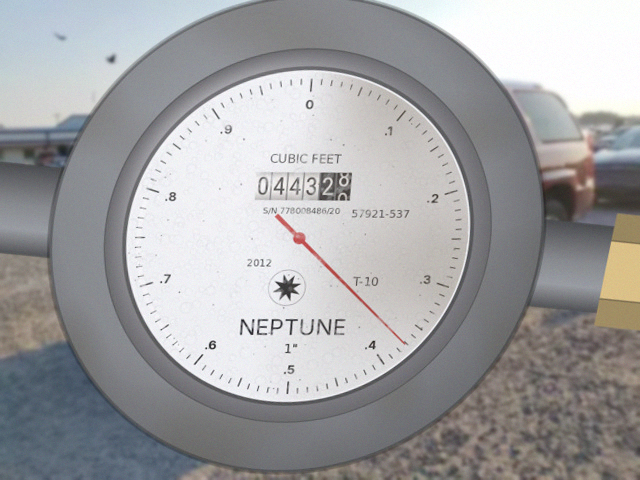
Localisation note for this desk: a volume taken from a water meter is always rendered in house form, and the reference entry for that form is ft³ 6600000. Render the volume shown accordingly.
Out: ft³ 44328.37
